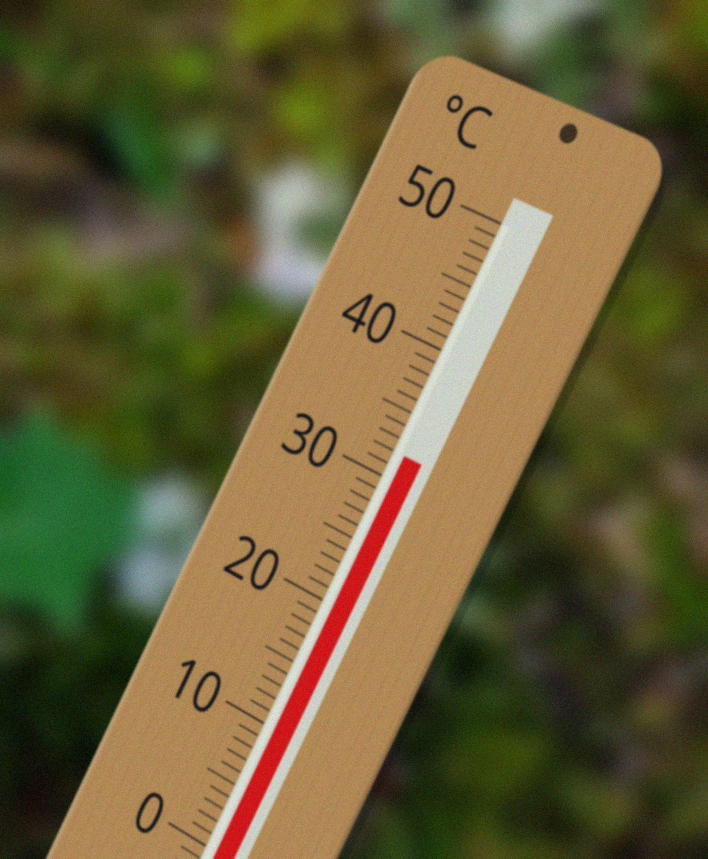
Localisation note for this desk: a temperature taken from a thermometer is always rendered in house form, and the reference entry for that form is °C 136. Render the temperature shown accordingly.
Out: °C 32
